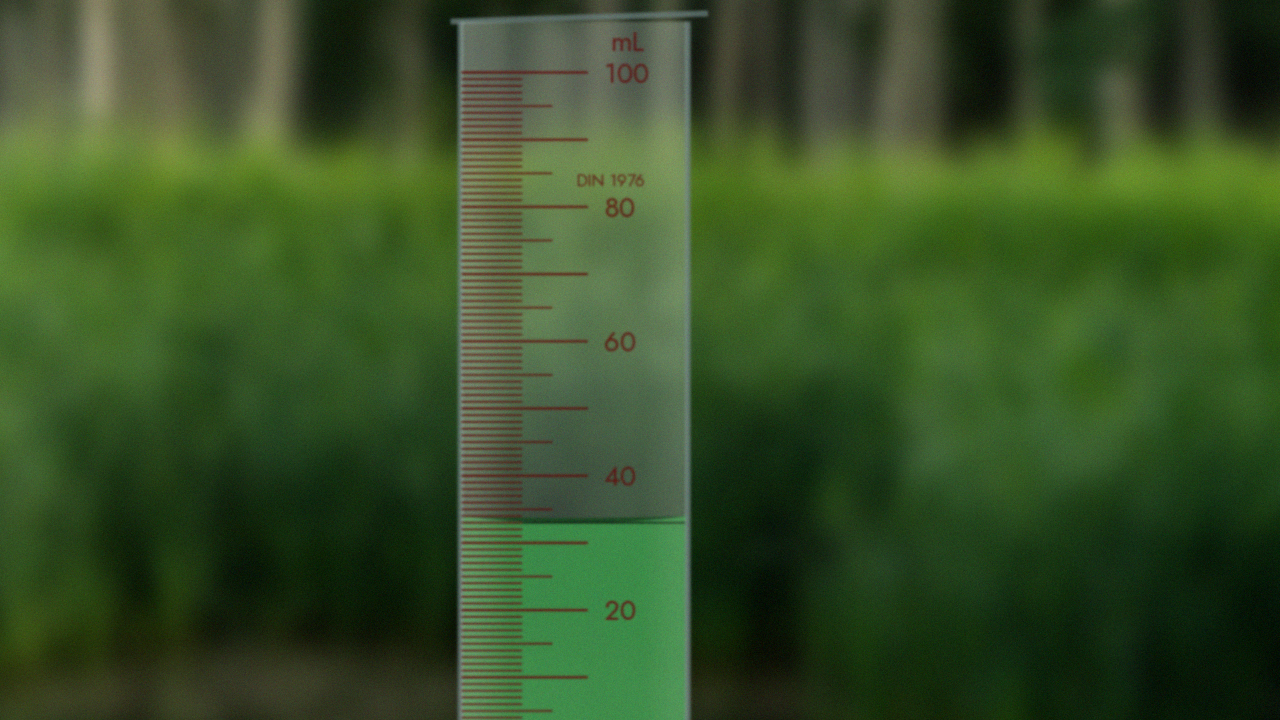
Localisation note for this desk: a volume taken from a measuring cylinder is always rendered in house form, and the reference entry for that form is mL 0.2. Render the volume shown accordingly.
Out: mL 33
